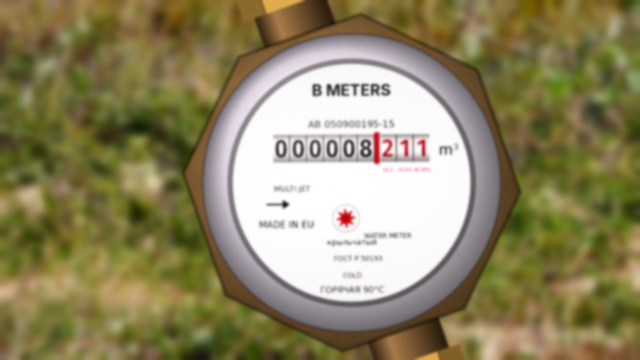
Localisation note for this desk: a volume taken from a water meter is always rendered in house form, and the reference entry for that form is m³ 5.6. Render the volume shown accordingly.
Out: m³ 8.211
